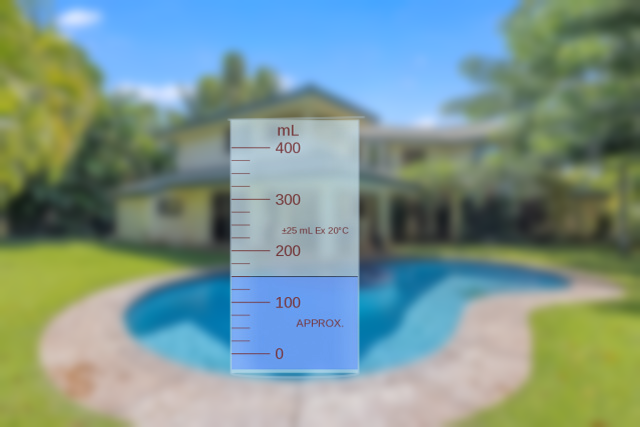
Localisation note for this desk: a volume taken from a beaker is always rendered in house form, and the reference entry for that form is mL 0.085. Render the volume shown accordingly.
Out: mL 150
